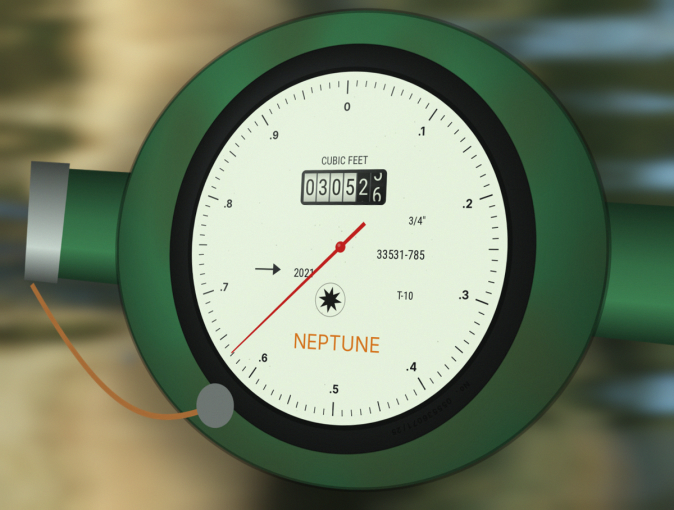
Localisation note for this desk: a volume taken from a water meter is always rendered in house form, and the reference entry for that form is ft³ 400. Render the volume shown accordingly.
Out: ft³ 30525.63
